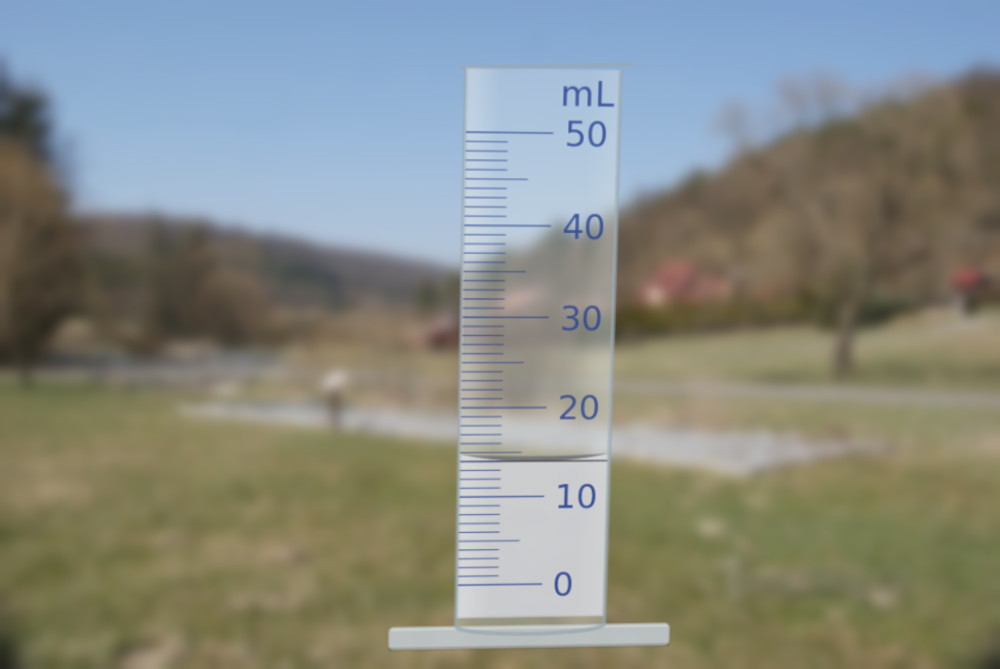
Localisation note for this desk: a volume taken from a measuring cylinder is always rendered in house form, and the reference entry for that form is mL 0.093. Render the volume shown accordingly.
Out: mL 14
